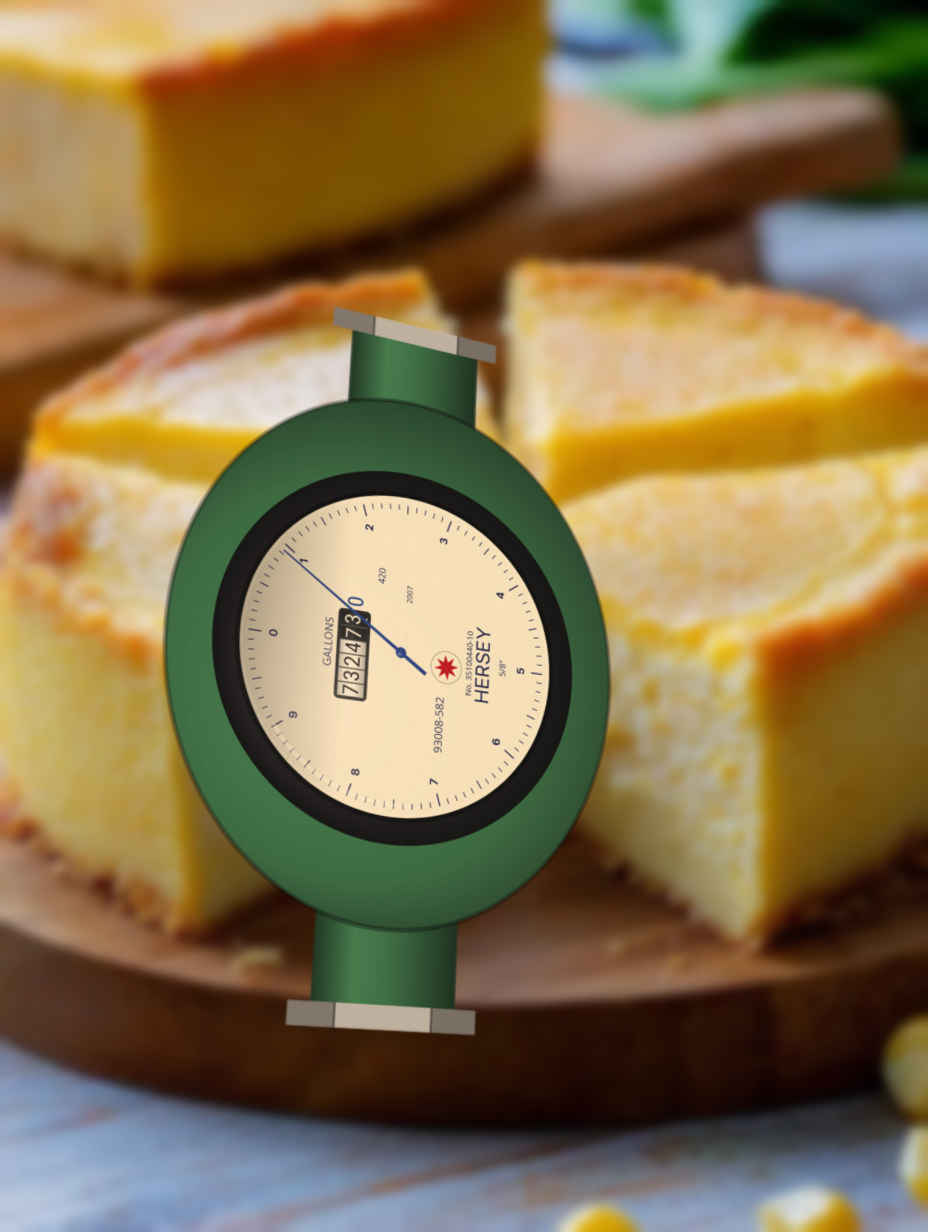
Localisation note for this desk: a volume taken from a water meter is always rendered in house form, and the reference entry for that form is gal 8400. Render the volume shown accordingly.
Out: gal 7324730.9
